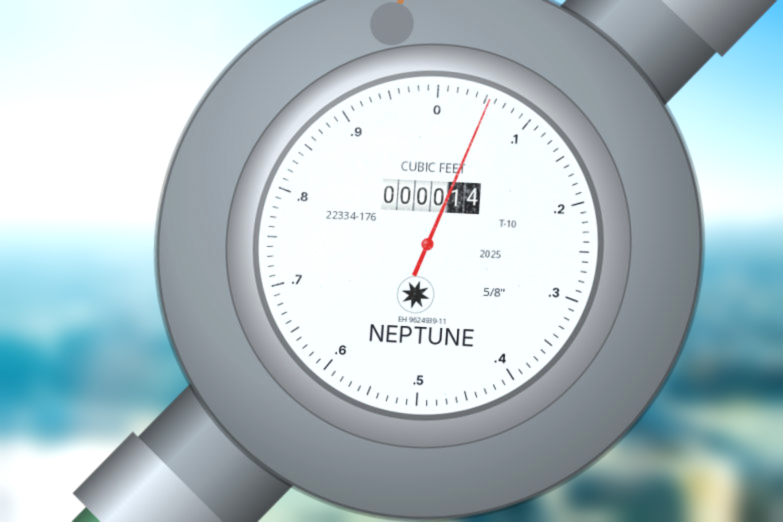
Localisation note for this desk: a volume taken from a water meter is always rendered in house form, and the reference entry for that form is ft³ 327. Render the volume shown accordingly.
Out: ft³ 14.05
